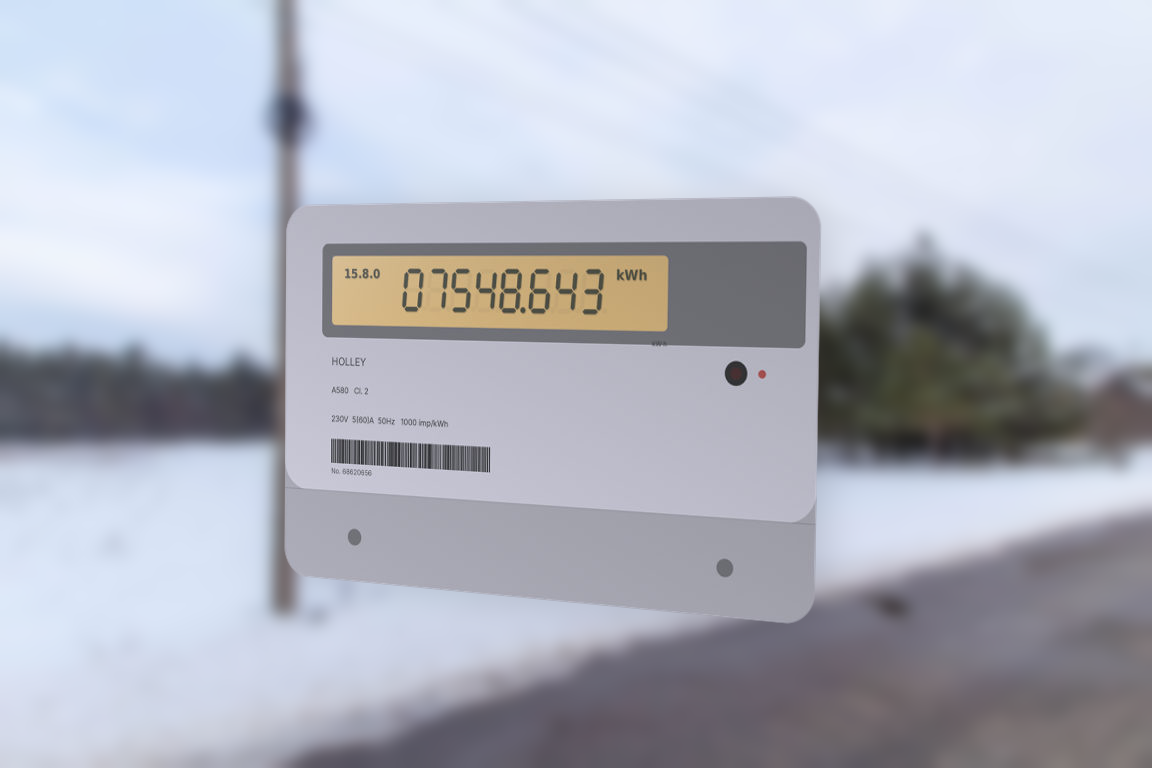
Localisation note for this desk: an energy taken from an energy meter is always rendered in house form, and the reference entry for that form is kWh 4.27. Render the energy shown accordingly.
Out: kWh 7548.643
